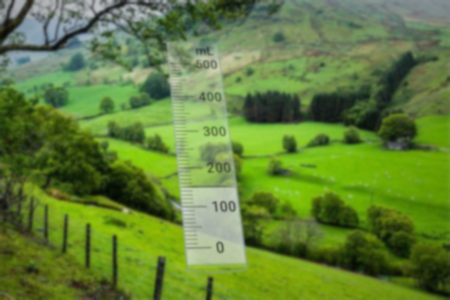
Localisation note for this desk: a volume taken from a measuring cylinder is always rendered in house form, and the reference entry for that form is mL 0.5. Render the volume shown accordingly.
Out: mL 150
